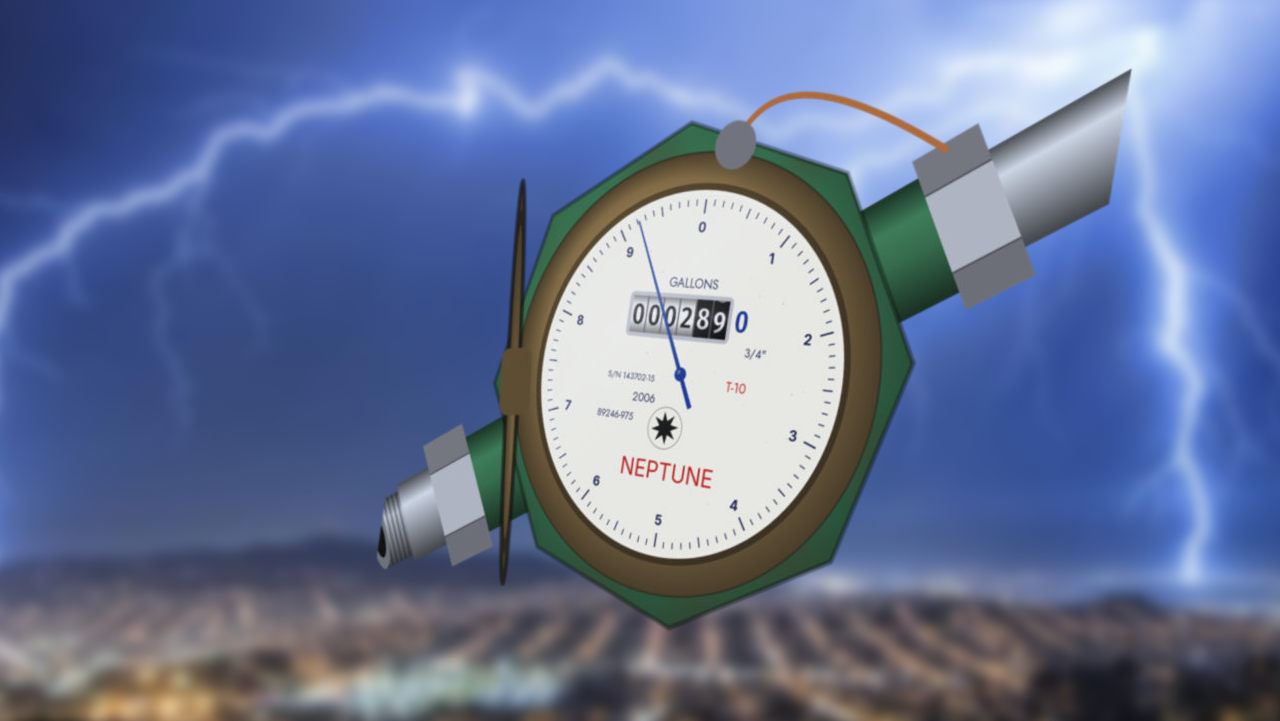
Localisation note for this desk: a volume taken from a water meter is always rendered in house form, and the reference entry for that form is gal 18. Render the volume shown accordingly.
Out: gal 2889.2
